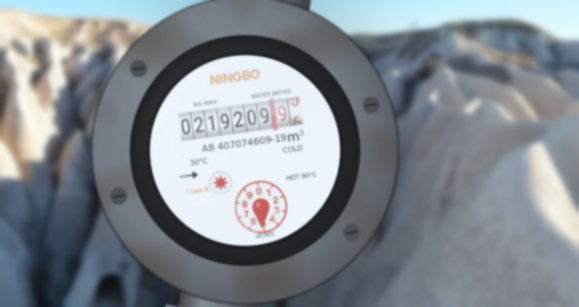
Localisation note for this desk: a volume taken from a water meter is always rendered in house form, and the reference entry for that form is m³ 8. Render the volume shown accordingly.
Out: m³ 219209.955
